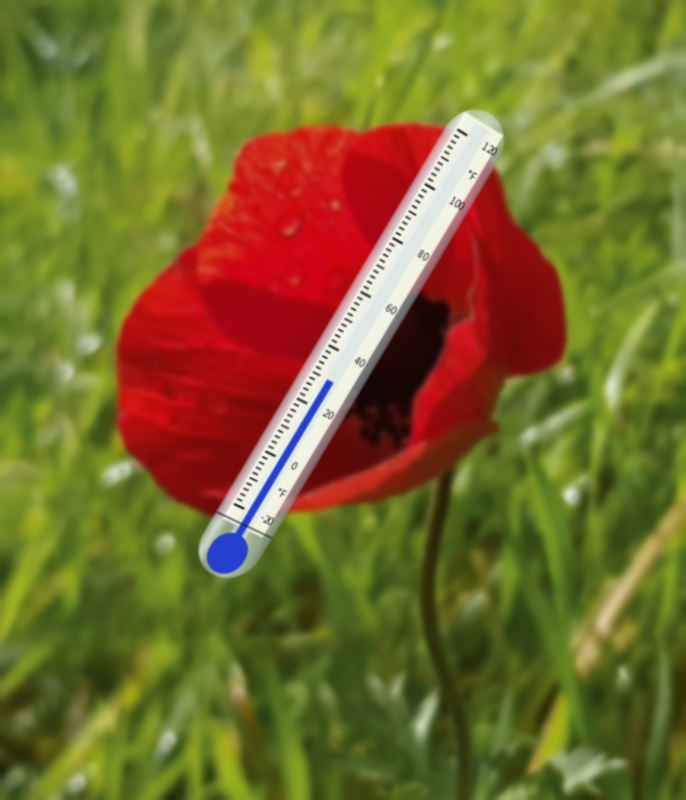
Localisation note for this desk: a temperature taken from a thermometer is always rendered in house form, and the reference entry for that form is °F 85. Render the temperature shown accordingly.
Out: °F 30
